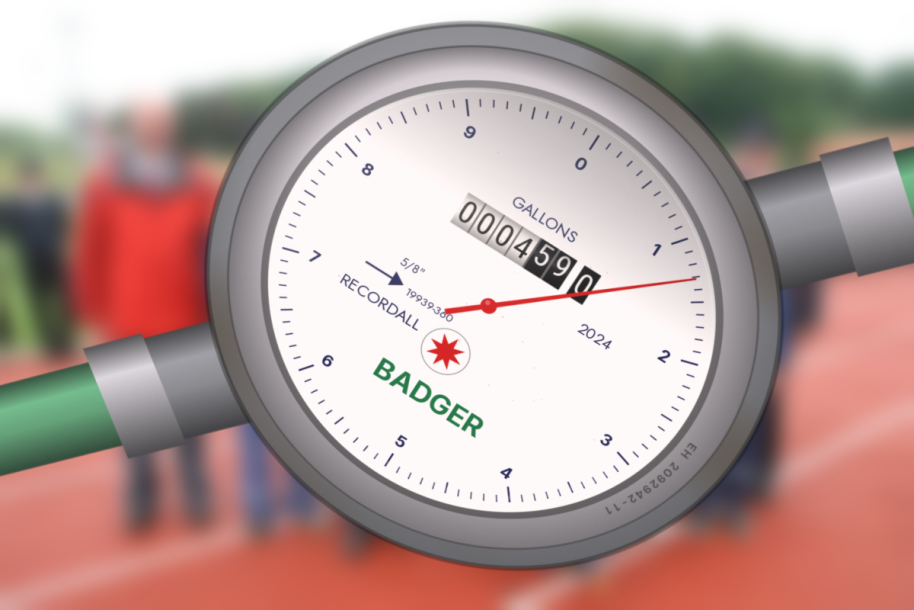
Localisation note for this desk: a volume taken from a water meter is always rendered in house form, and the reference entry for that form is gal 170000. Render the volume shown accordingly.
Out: gal 4591.3
